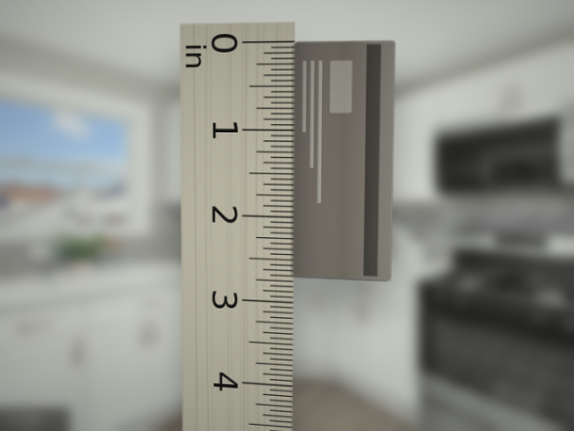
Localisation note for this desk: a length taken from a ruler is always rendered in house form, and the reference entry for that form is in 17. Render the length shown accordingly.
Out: in 2.6875
